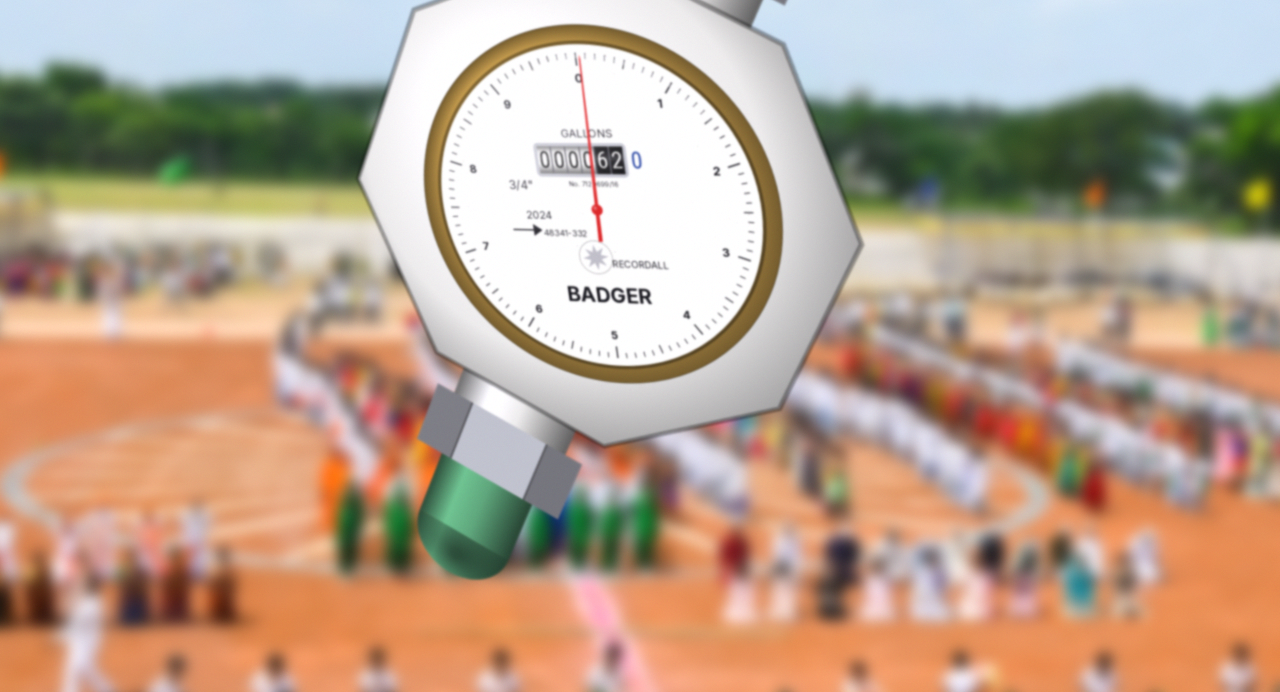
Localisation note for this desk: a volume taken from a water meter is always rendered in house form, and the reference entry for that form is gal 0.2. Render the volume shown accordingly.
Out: gal 620.0
